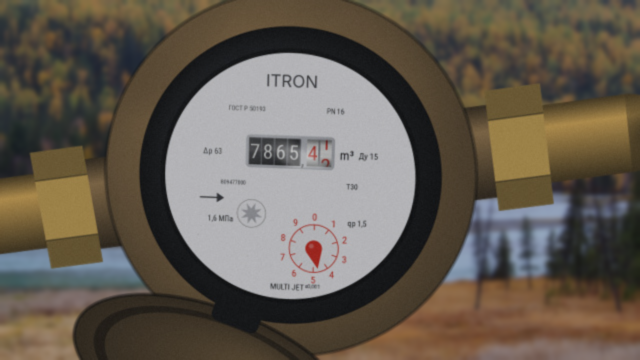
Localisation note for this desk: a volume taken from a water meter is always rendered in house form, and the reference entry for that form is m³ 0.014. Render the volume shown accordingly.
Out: m³ 7865.414
